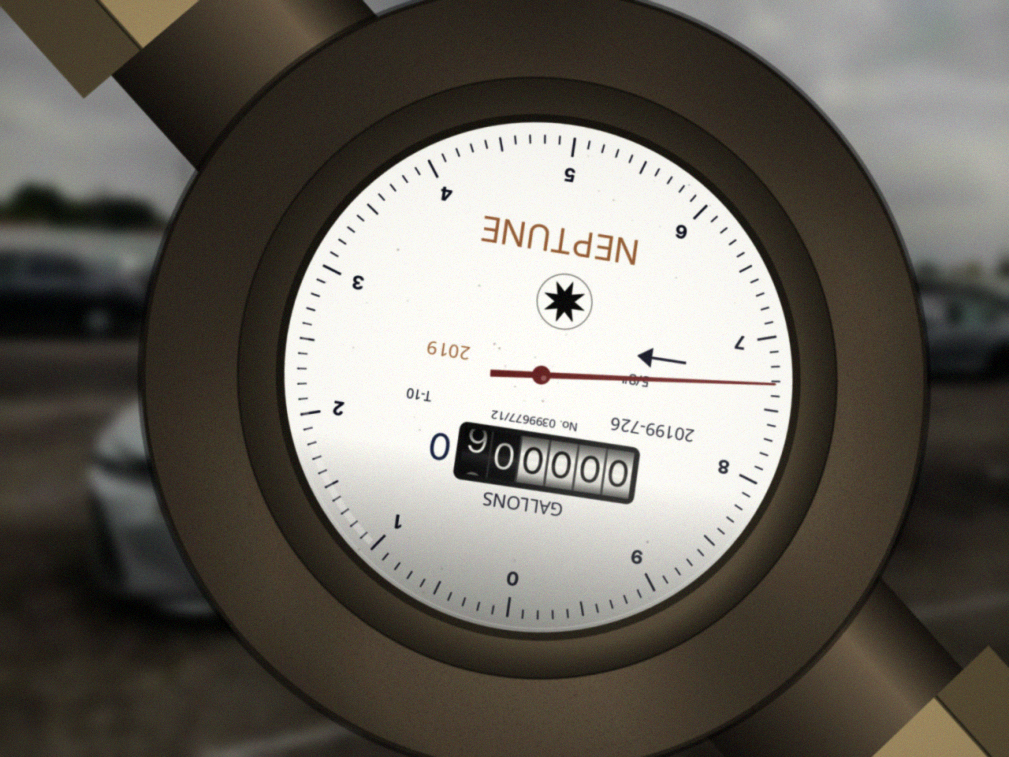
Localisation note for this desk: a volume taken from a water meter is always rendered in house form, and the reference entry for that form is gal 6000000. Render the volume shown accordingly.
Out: gal 57.3
